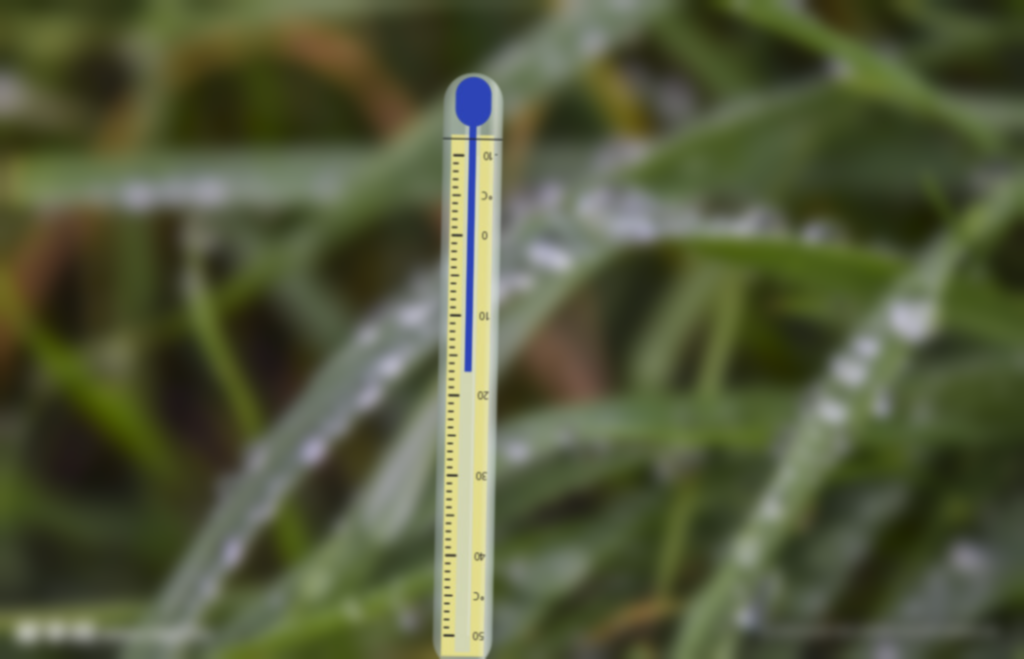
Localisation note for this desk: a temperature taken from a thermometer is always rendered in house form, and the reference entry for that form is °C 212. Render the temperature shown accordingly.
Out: °C 17
